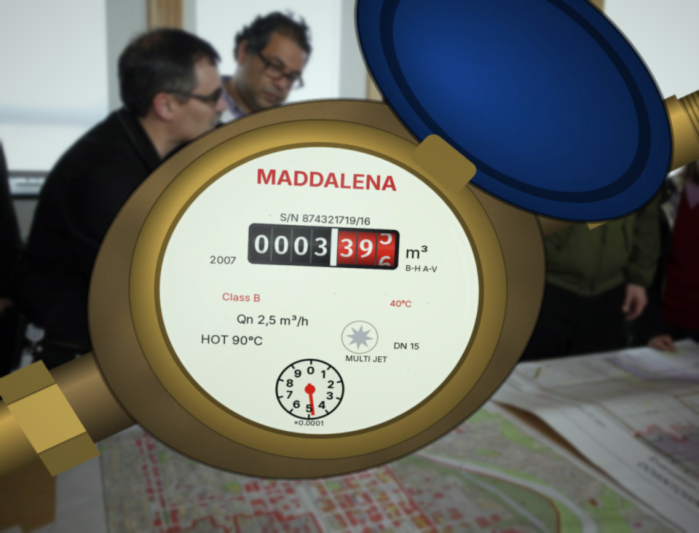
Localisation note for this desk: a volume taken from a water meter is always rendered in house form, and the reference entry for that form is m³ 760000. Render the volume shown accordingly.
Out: m³ 3.3954
